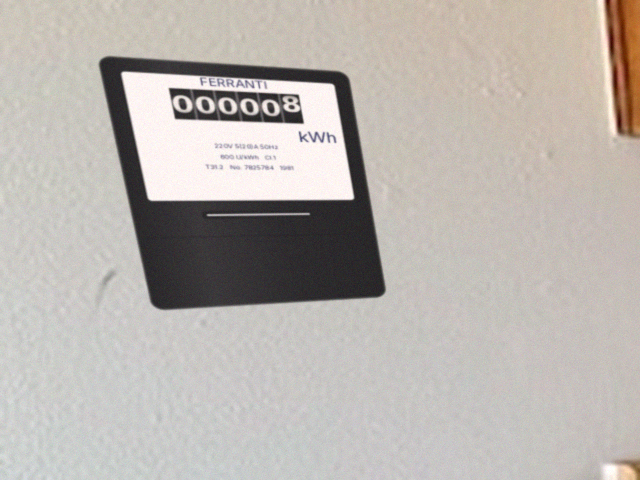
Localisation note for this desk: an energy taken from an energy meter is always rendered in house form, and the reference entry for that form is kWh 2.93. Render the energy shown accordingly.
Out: kWh 8
